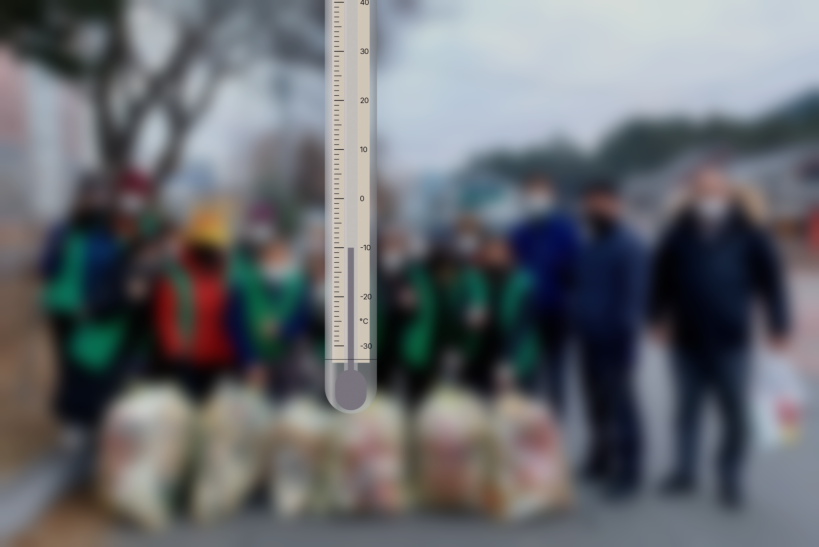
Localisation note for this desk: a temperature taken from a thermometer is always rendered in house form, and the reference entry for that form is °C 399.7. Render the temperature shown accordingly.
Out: °C -10
